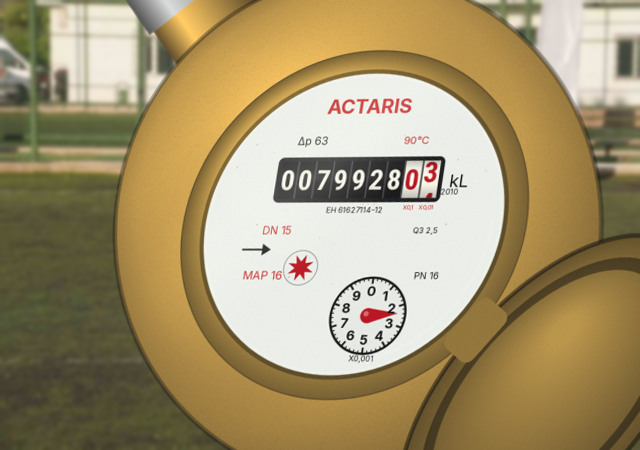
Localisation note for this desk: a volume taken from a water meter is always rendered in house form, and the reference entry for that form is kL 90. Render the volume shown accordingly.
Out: kL 79928.032
